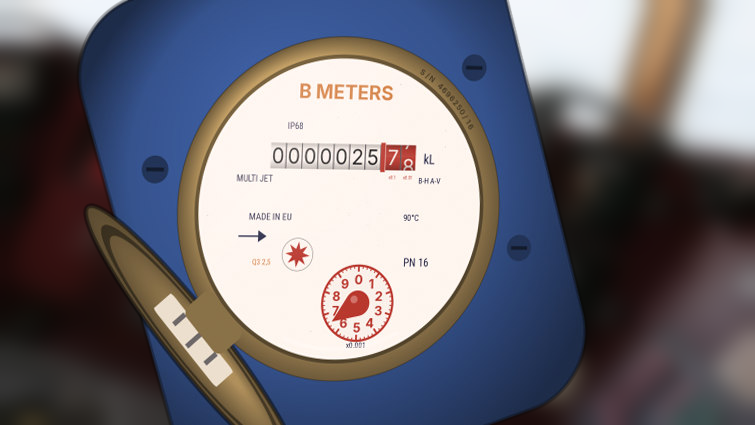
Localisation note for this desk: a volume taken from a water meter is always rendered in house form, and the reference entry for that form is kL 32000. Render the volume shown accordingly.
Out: kL 25.776
